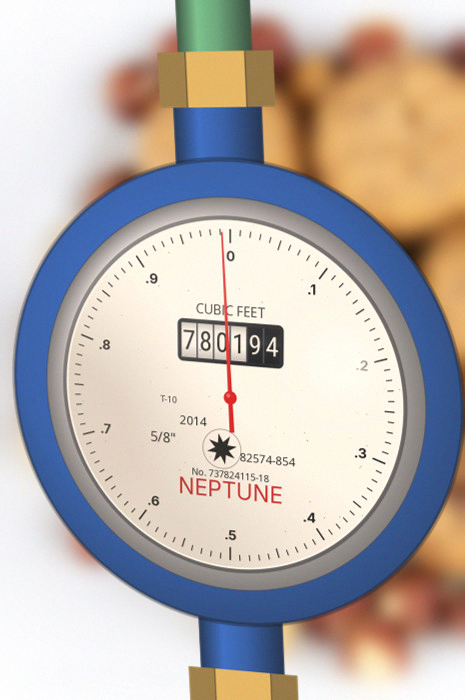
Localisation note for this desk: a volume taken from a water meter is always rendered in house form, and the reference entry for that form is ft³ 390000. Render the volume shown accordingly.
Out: ft³ 780193.99
